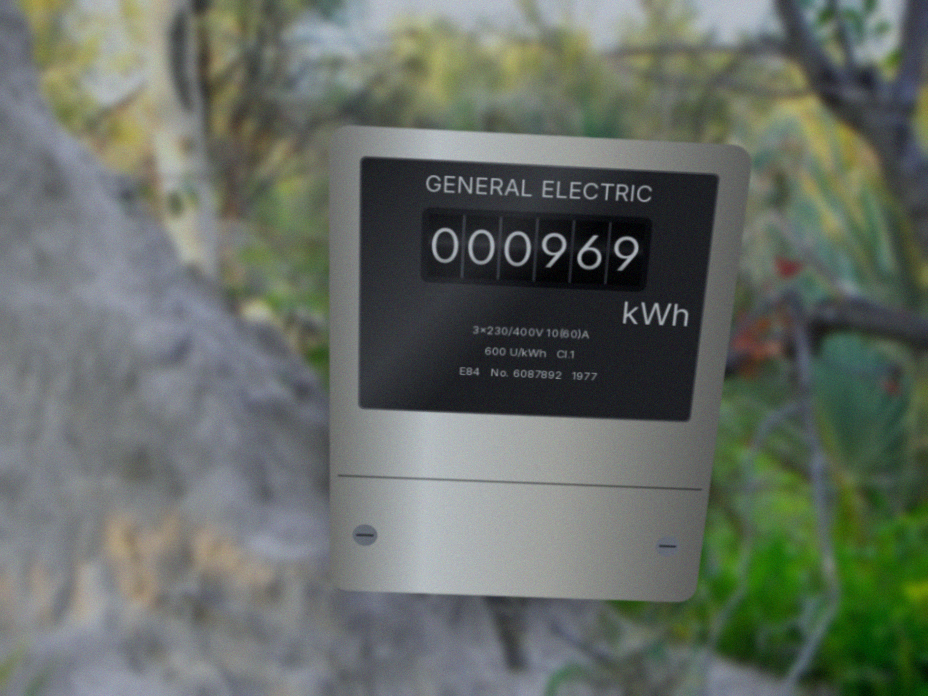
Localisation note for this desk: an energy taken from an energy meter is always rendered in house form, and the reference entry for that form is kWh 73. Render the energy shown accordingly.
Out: kWh 969
